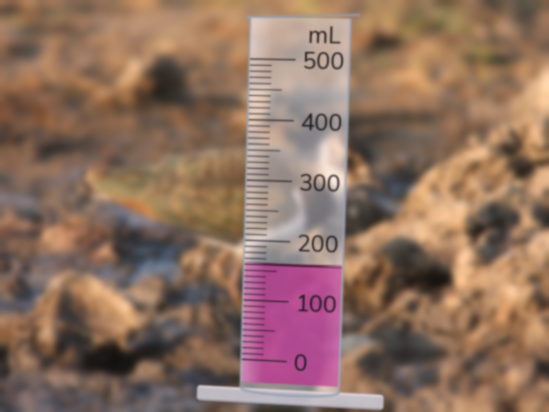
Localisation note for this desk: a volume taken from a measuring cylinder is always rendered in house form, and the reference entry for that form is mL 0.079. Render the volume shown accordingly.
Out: mL 160
